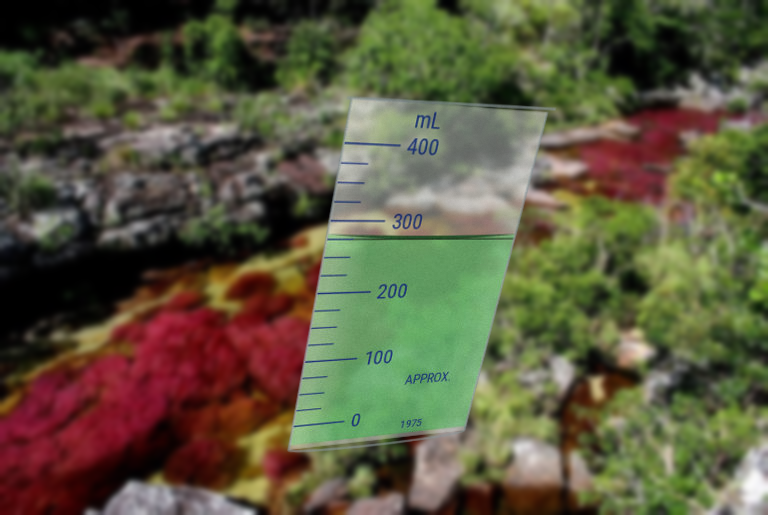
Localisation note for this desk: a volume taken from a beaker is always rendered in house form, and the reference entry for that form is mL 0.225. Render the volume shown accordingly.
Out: mL 275
